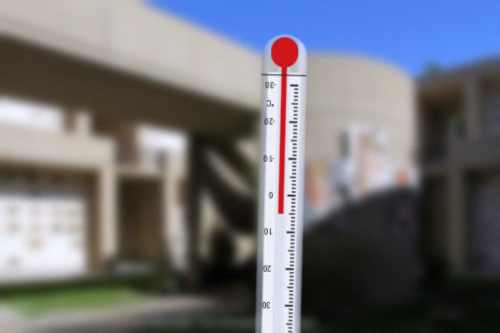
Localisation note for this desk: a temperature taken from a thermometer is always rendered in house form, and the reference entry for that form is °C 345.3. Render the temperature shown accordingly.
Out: °C 5
